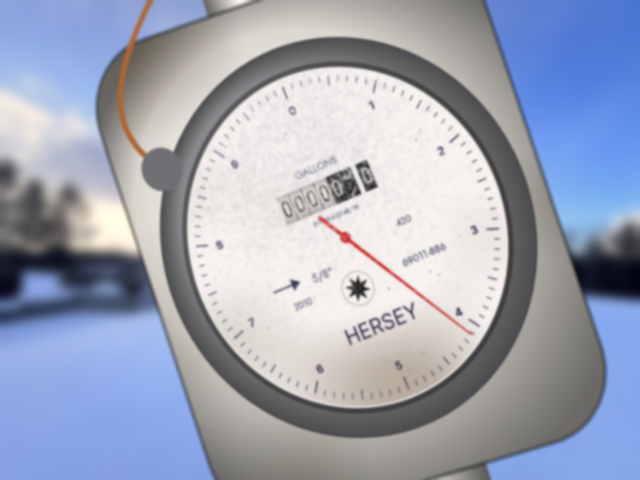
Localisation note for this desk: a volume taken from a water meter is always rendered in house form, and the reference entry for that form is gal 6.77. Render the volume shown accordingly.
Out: gal 54.1
